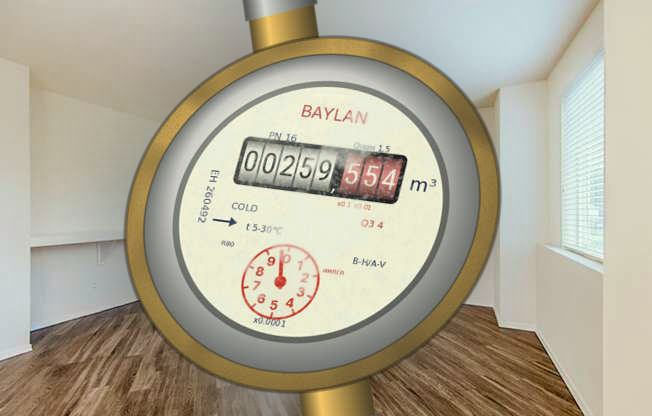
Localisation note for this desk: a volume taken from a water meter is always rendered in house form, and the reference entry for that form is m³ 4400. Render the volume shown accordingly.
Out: m³ 259.5539
